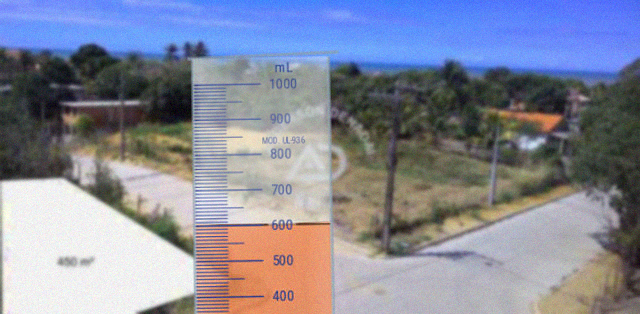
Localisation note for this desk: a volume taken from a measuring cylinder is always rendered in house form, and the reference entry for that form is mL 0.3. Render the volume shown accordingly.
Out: mL 600
